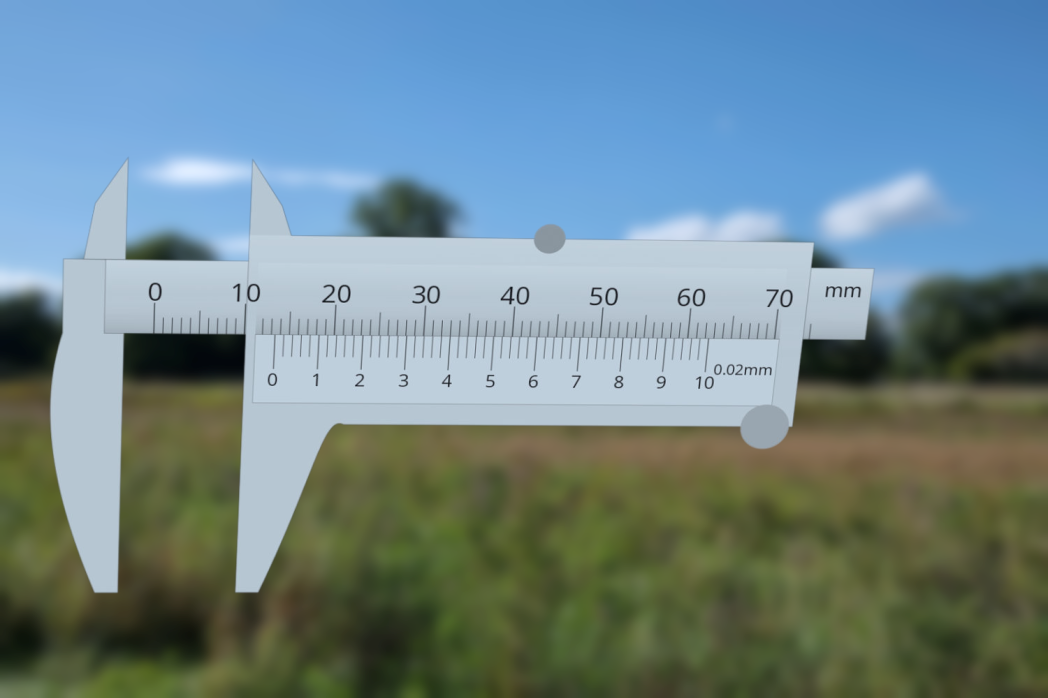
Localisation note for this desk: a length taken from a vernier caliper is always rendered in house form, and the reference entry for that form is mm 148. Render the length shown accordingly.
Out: mm 13.4
